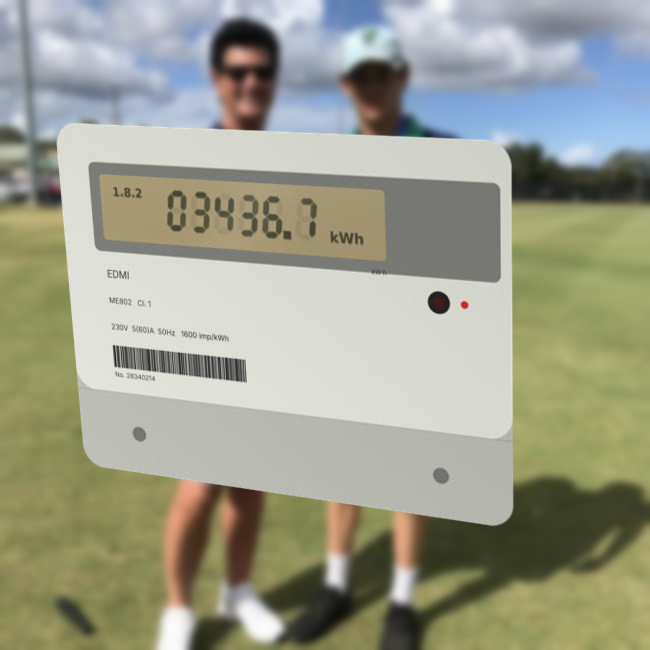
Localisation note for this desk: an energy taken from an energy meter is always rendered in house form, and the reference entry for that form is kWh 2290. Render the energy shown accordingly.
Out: kWh 3436.7
